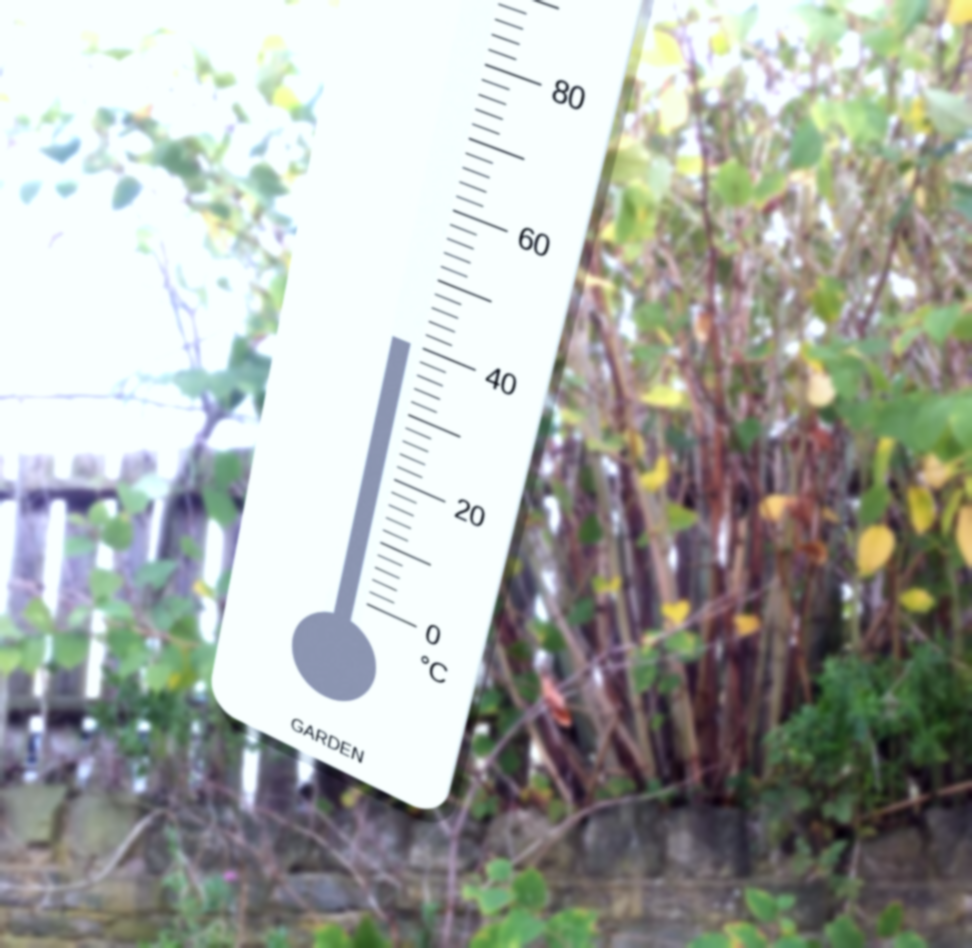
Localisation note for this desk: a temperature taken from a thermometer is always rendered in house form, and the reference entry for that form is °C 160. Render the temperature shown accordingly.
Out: °C 40
